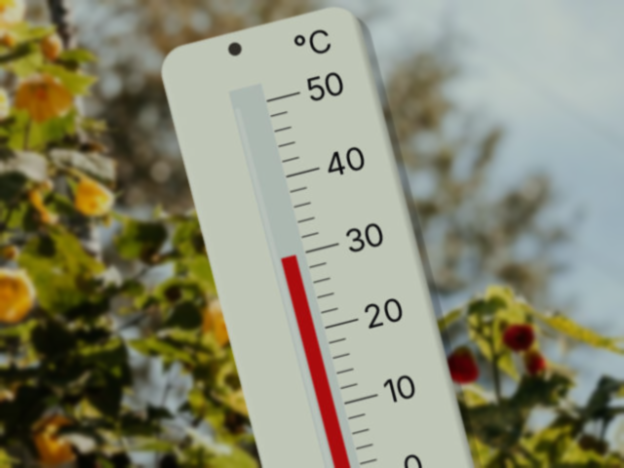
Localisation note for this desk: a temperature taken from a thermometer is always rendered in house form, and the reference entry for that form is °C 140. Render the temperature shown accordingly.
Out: °C 30
